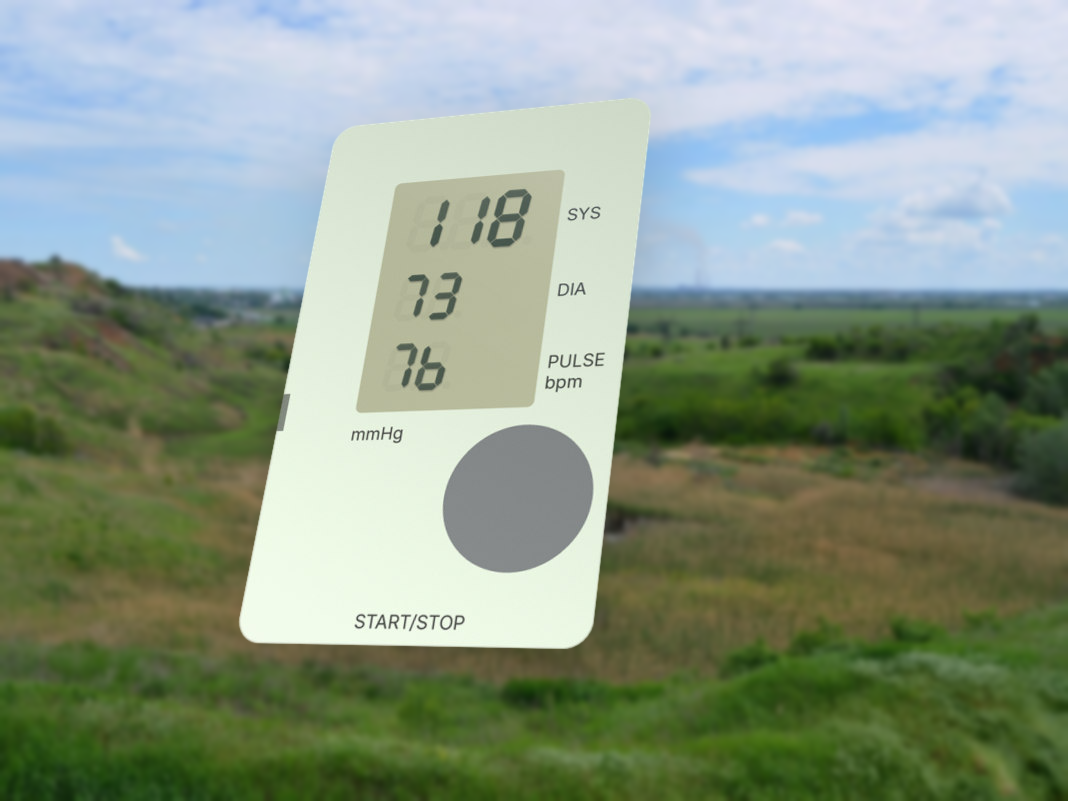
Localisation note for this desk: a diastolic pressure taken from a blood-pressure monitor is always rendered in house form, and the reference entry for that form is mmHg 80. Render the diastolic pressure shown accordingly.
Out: mmHg 73
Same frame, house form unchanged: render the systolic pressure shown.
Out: mmHg 118
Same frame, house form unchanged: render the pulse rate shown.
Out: bpm 76
